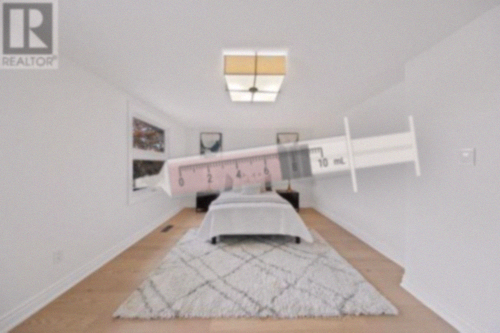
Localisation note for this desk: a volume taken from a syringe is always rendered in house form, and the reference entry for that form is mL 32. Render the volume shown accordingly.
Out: mL 7
